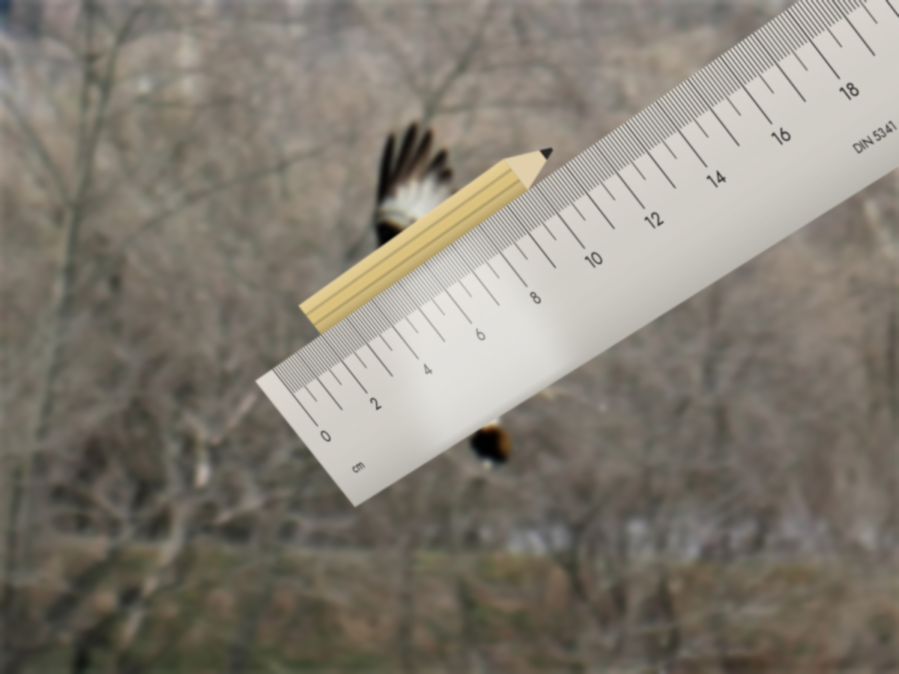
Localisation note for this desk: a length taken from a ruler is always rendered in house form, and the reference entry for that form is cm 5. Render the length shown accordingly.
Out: cm 9
